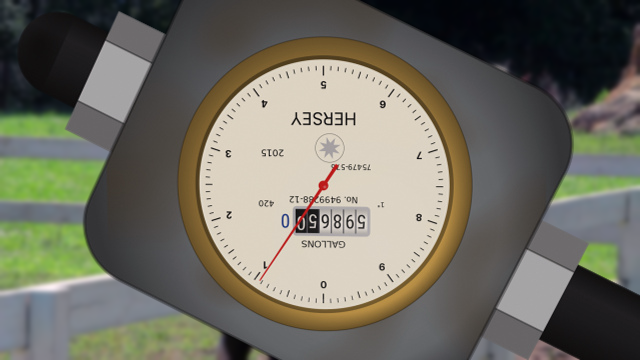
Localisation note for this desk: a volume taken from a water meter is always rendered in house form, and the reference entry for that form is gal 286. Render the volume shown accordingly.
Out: gal 5986500.9
